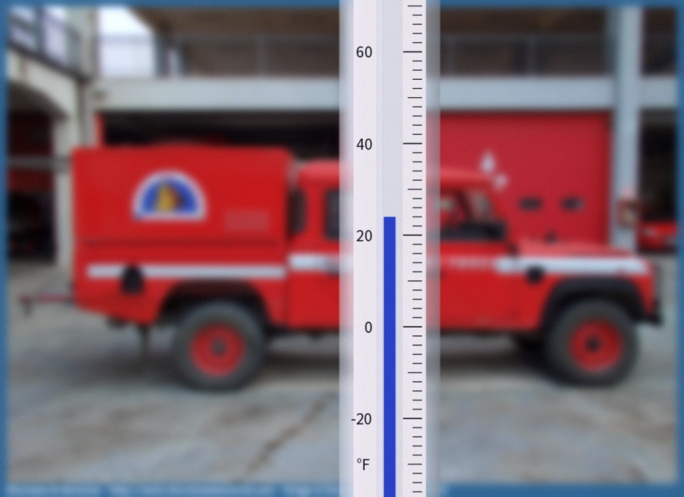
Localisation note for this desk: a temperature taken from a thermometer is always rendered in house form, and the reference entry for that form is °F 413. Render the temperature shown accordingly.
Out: °F 24
